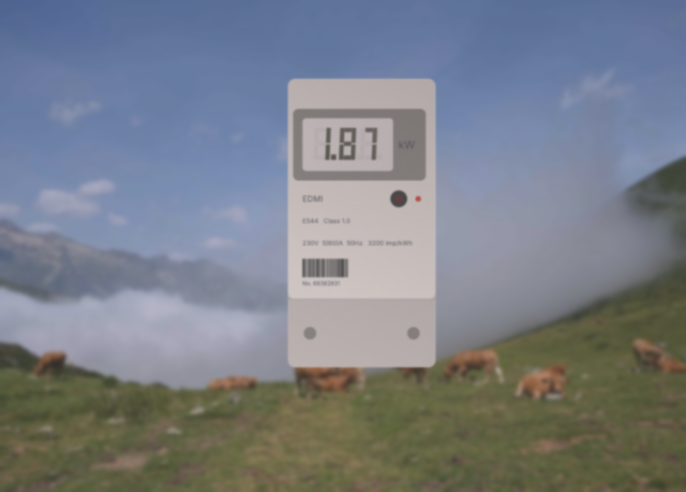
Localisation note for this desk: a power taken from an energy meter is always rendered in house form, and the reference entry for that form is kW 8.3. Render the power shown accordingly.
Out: kW 1.87
